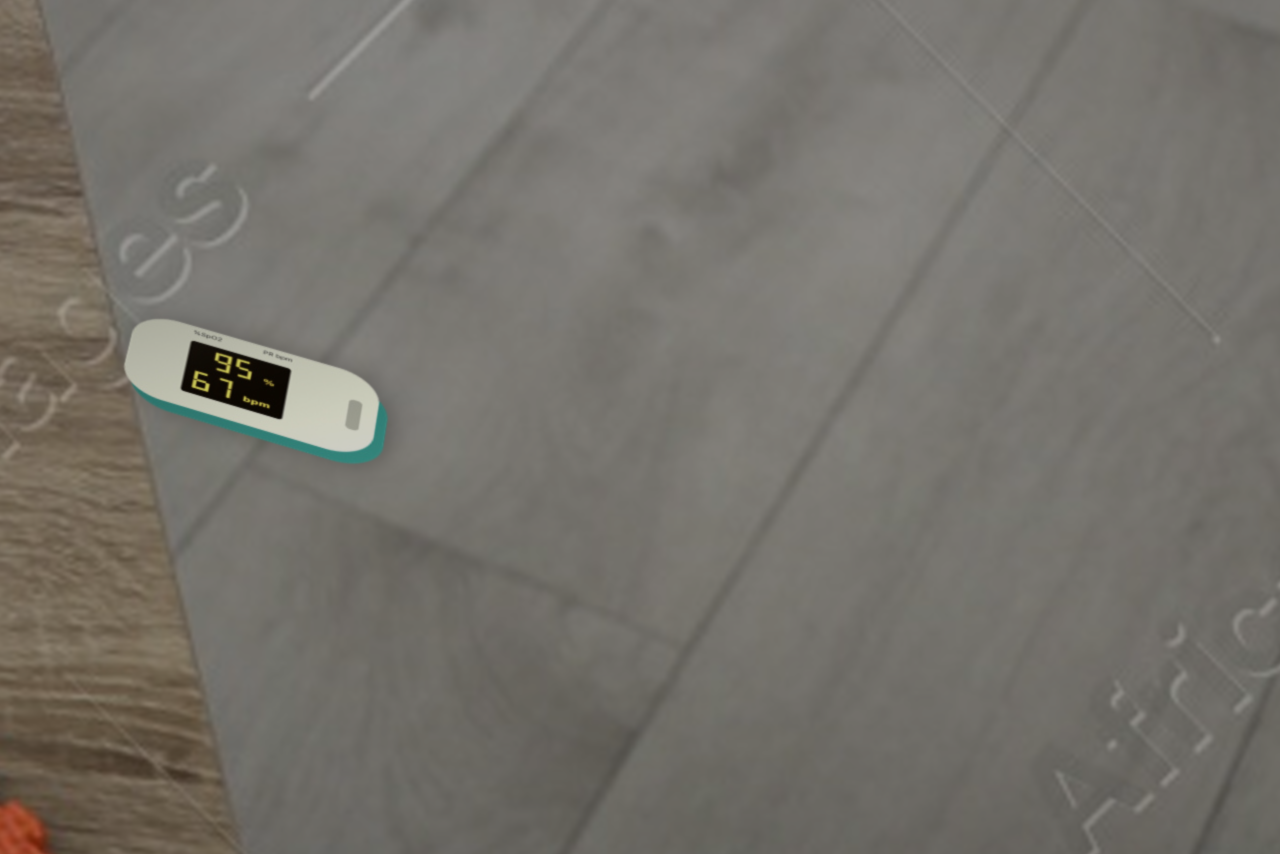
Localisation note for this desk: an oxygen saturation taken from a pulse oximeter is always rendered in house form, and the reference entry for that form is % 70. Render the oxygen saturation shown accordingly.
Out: % 95
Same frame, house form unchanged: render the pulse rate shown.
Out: bpm 67
